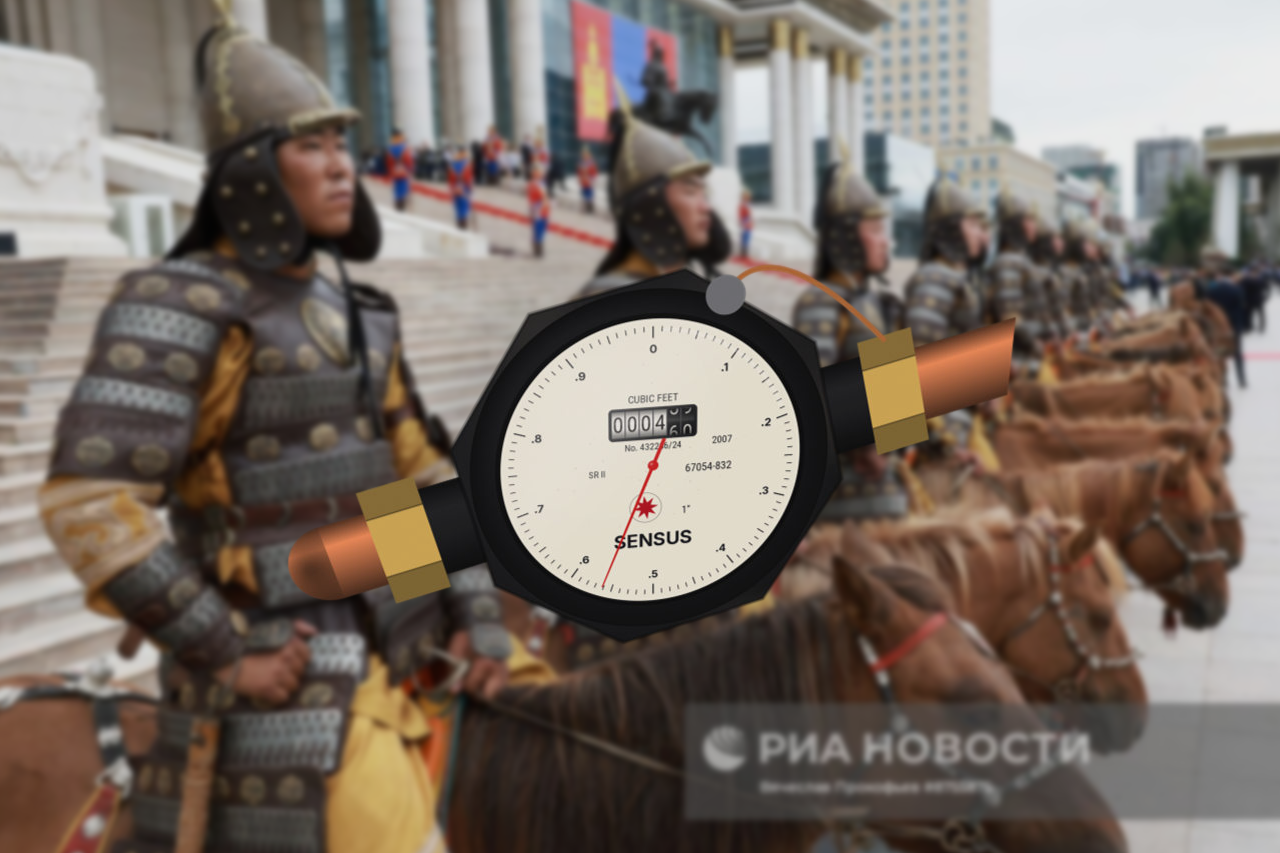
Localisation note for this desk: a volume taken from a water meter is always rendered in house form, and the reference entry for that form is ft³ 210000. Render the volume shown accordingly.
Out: ft³ 459.56
